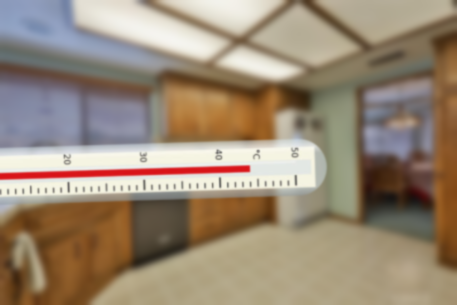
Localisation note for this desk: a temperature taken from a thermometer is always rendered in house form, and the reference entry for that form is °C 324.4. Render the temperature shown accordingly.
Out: °C 44
